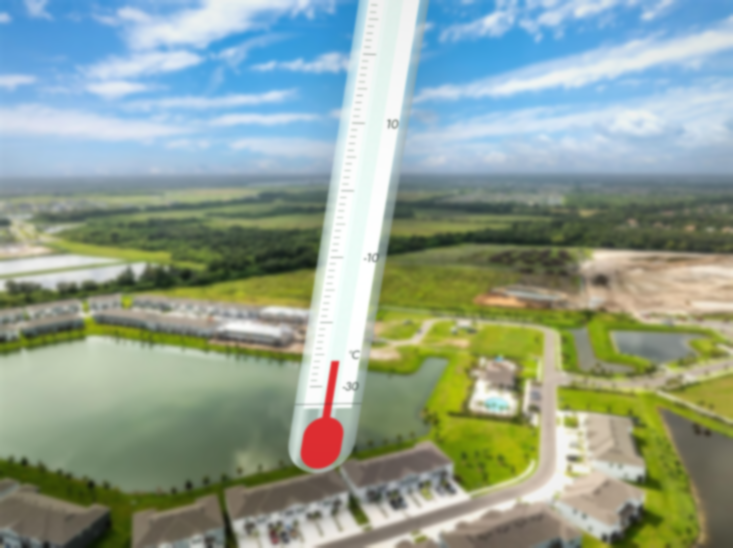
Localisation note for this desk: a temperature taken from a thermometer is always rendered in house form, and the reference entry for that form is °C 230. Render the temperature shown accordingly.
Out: °C -26
